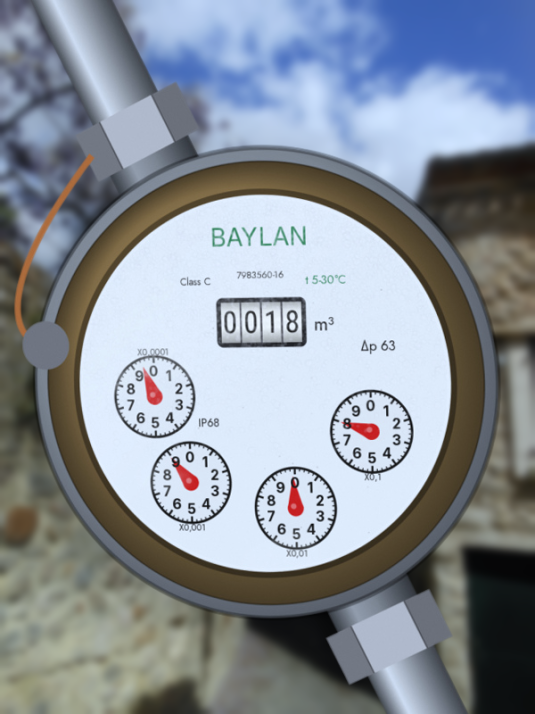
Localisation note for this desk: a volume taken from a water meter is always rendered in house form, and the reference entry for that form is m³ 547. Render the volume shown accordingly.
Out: m³ 18.7989
